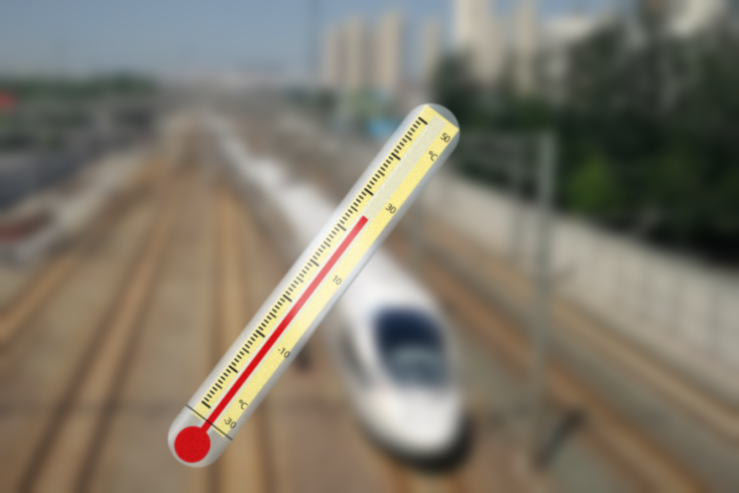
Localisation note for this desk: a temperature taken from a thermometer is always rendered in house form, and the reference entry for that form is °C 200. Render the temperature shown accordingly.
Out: °C 25
